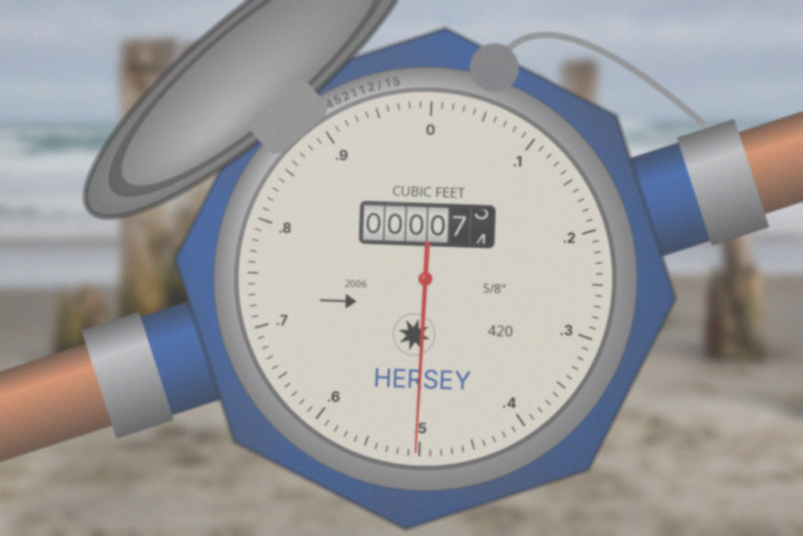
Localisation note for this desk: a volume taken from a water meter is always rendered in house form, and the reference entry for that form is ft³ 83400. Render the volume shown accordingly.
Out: ft³ 73.50
